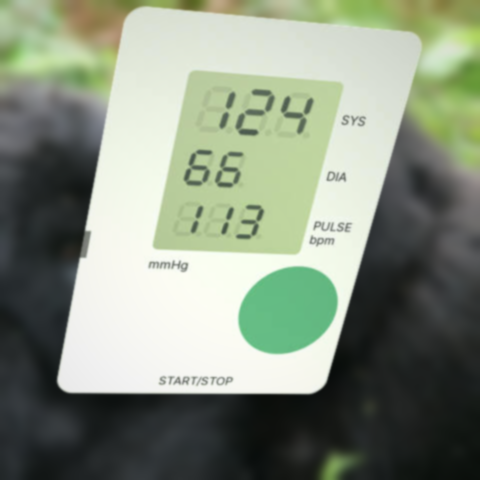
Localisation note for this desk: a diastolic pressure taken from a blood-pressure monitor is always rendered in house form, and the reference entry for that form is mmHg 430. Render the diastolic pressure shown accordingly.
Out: mmHg 66
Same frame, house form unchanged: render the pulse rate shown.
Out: bpm 113
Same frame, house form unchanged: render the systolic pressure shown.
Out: mmHg 124
